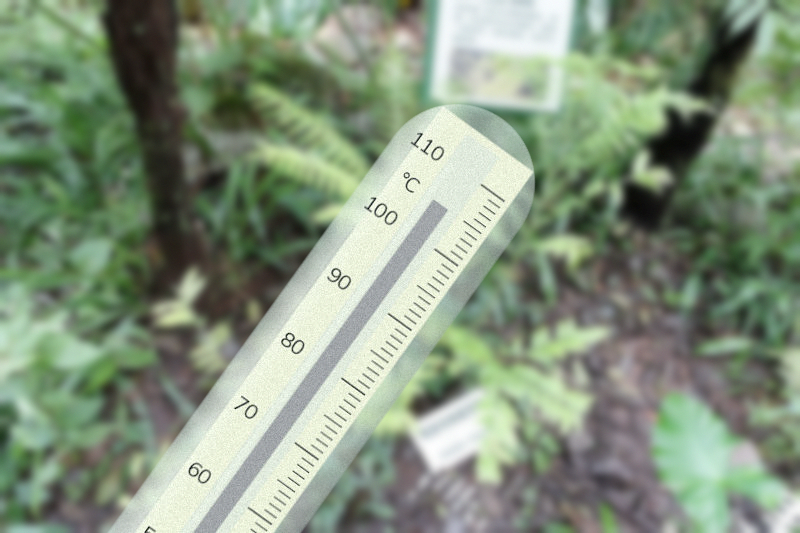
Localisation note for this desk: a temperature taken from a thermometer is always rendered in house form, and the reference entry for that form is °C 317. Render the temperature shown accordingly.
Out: °C 105
